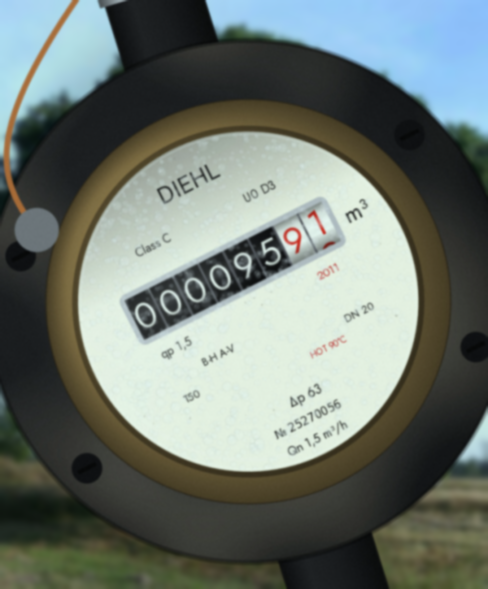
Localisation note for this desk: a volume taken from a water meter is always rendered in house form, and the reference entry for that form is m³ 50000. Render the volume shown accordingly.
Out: m³ 95.91
